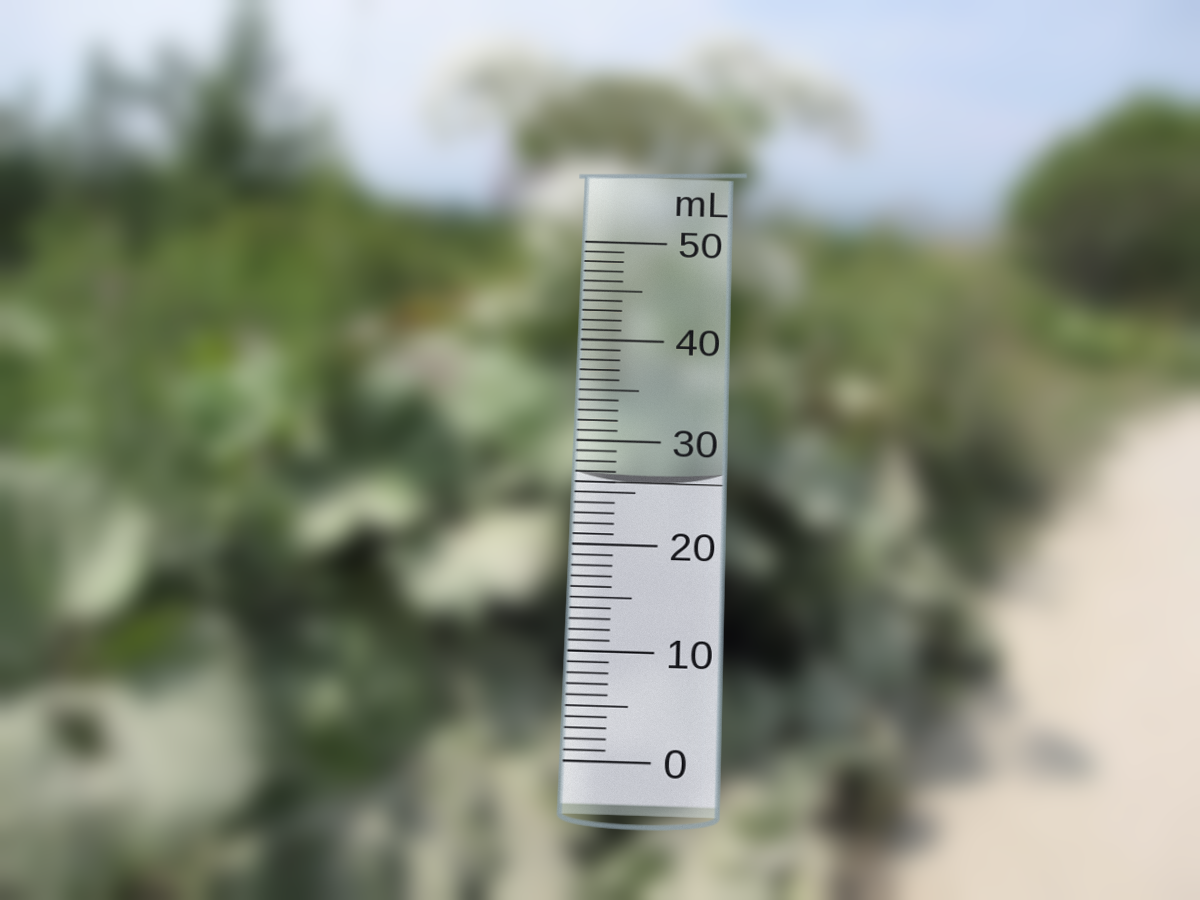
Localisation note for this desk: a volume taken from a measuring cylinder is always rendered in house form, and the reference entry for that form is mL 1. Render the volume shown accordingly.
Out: mL 26
